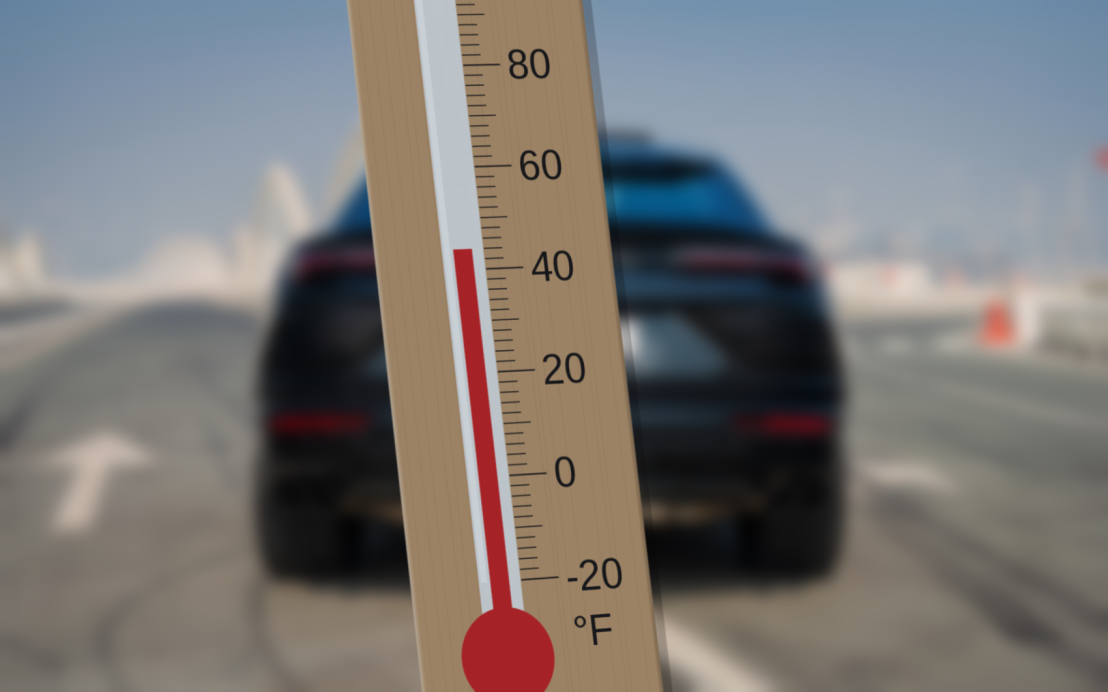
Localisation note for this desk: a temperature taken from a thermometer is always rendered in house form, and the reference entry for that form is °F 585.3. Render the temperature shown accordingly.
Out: °F 44
